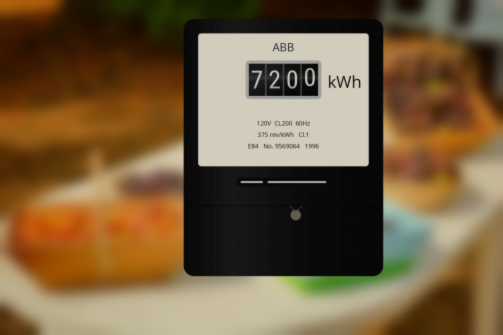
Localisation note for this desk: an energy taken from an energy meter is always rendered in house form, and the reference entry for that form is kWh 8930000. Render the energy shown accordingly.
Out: kWh 7200
